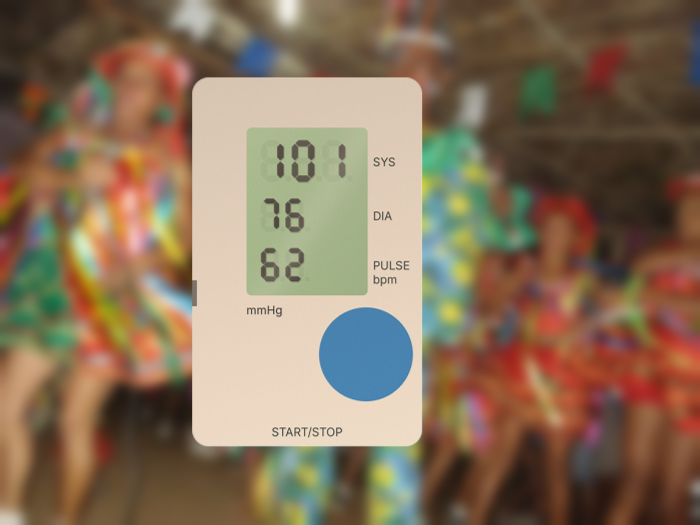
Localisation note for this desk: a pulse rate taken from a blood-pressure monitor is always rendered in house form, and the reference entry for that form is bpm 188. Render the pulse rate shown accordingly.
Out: bpm 62
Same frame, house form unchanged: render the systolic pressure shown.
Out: mmHg 101
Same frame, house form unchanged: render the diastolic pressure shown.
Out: mmHg 76
